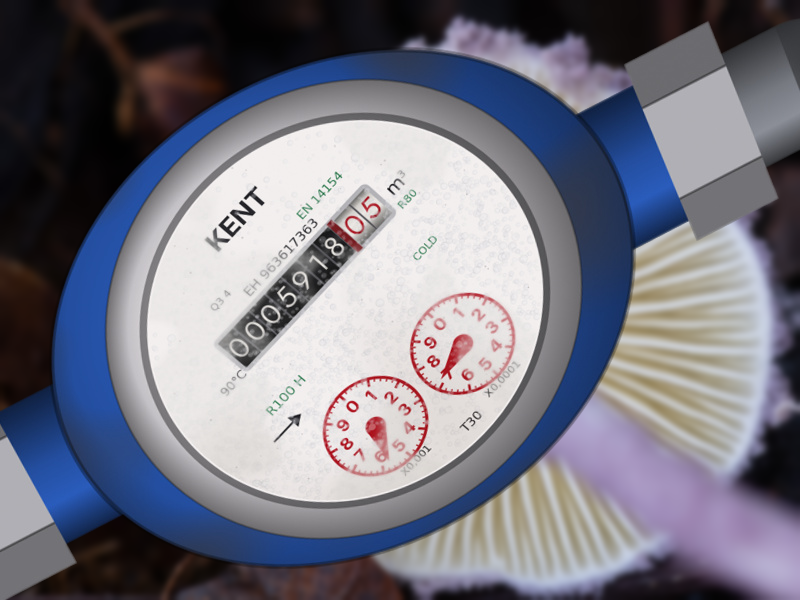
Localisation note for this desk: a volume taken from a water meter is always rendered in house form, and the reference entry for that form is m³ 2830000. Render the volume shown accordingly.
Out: m³ 5918.0557
